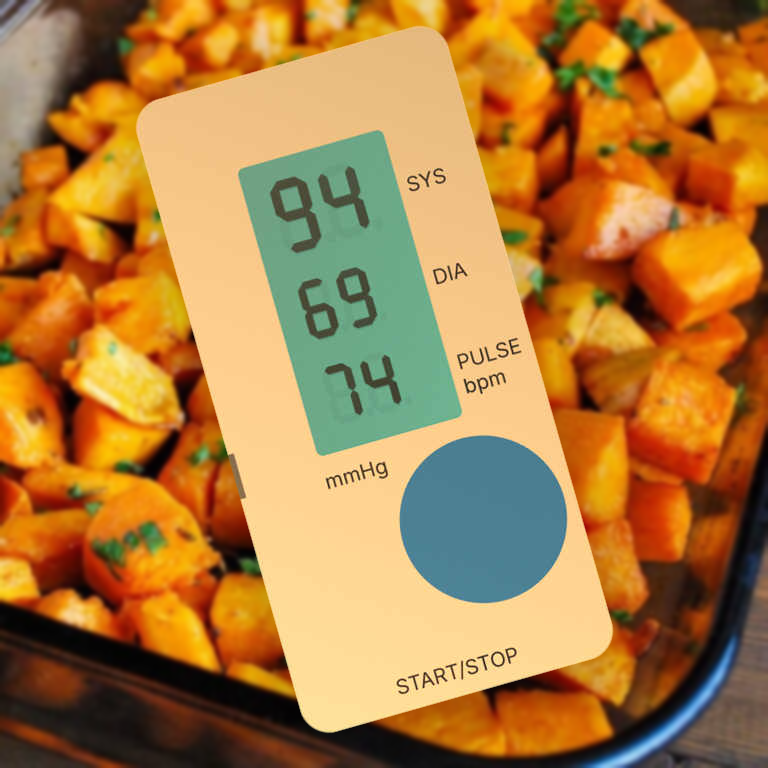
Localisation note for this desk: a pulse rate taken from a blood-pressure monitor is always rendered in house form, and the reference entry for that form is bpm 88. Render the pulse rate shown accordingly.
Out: bpm 74
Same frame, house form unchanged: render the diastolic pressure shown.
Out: mmHg 69
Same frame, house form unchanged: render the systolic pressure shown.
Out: mmHg 94
